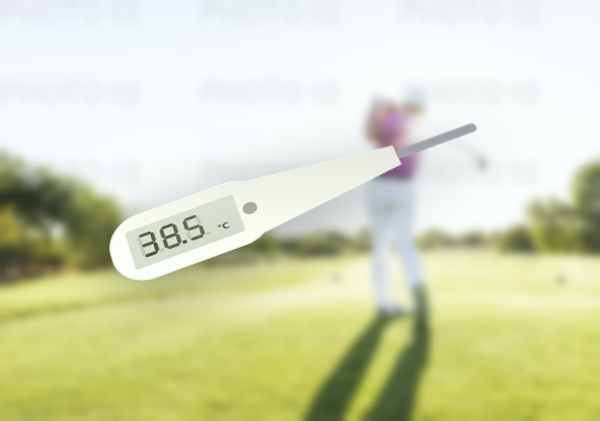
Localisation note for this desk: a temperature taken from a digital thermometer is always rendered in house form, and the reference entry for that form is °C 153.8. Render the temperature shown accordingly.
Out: °C 38.5
